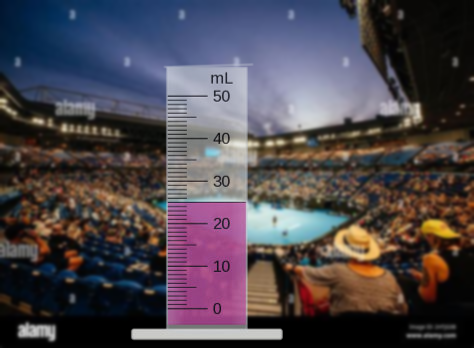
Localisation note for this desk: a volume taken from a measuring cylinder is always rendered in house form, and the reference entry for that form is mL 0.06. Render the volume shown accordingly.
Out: mL 25
